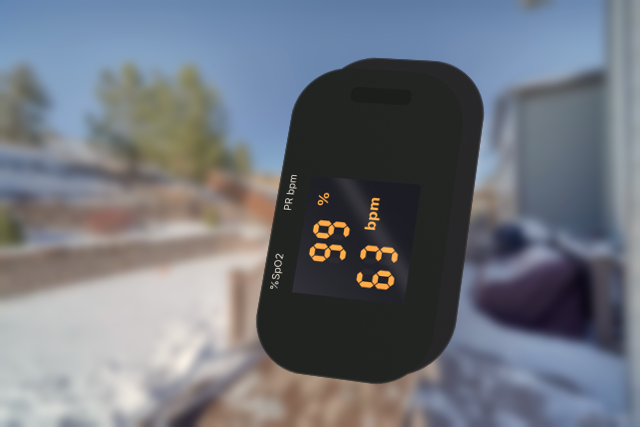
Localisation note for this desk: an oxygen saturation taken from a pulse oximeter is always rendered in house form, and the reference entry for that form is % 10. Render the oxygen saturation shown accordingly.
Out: % 99
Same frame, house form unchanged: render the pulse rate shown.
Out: bpm 63
